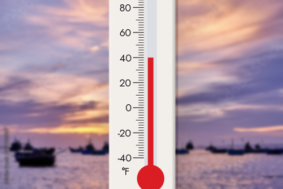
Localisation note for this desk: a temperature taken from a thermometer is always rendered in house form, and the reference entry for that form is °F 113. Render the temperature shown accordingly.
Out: °F 40
